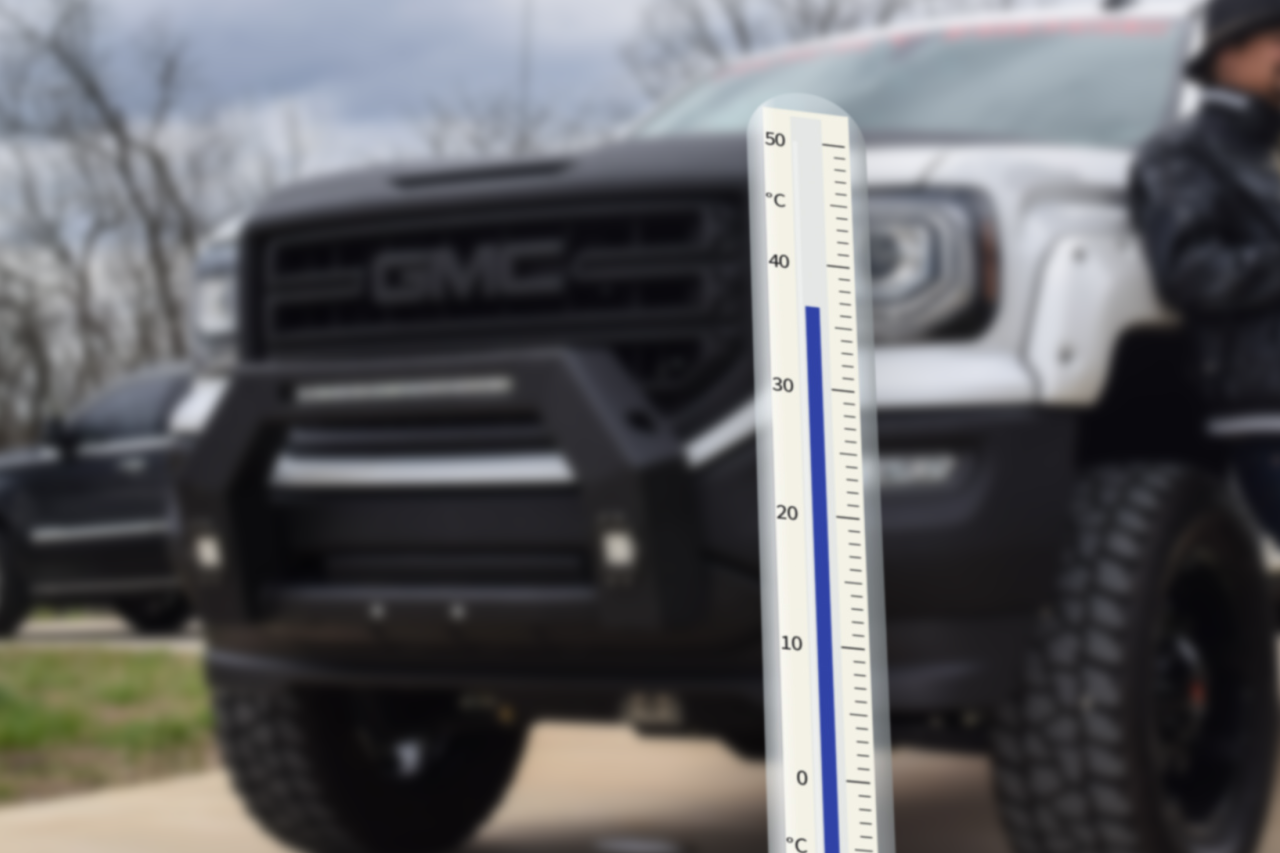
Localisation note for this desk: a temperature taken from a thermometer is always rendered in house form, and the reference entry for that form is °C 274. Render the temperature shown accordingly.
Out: °C 36.5
